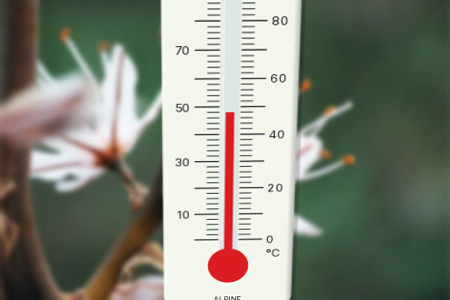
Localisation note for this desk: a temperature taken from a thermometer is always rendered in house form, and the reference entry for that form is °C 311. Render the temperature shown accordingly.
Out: °C 48
